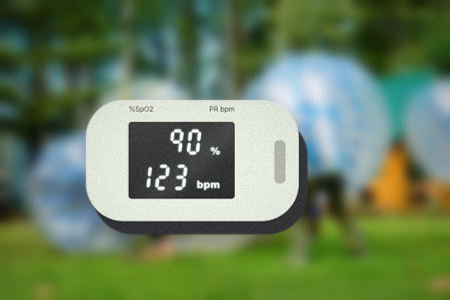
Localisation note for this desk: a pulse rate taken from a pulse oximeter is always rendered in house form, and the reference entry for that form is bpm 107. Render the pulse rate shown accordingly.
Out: bpm 123
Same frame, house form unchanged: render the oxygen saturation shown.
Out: % 90
